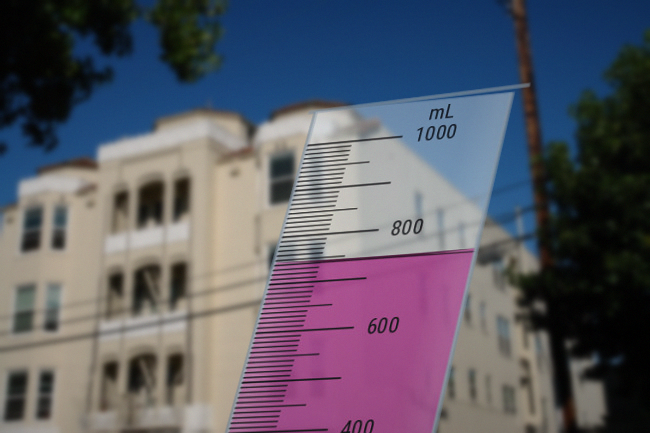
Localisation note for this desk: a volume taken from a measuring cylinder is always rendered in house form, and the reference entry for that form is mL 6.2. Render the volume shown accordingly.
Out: mL 740
